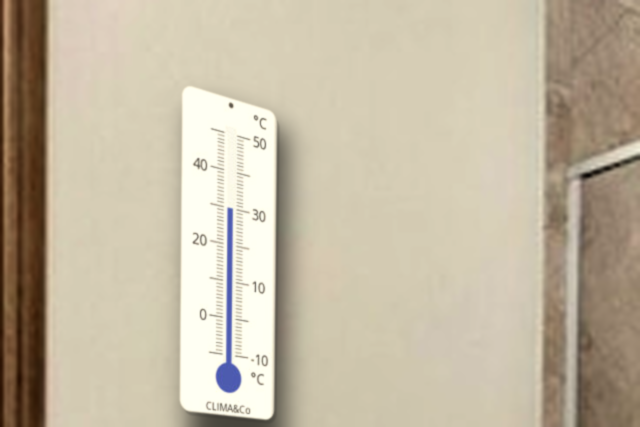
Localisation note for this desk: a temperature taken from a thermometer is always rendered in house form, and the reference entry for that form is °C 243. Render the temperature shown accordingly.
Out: °C 30
